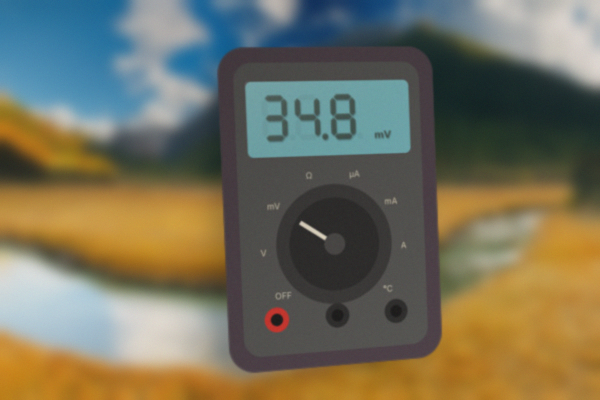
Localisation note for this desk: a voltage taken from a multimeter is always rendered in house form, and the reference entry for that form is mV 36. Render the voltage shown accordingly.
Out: mV 34.8
